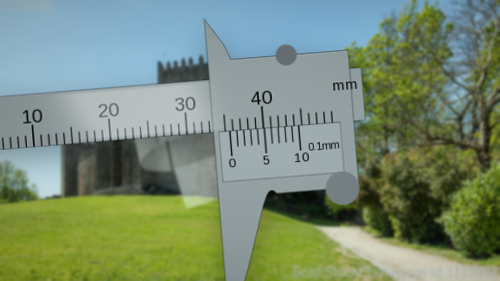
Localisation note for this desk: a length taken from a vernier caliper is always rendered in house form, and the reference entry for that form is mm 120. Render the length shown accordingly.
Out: mm 35.6
